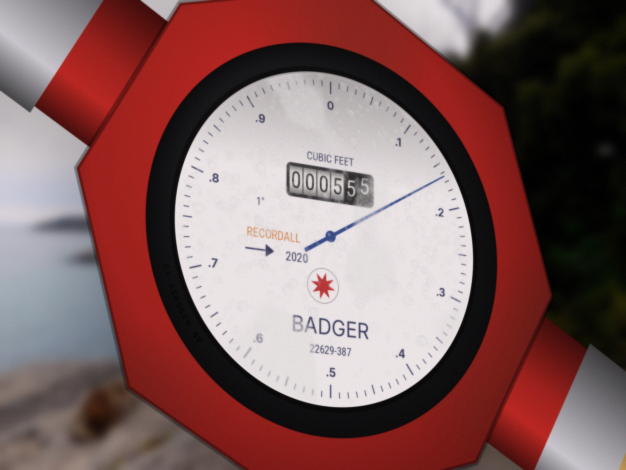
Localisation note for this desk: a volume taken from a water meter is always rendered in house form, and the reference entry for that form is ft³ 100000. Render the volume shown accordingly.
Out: ft³ 555.16
